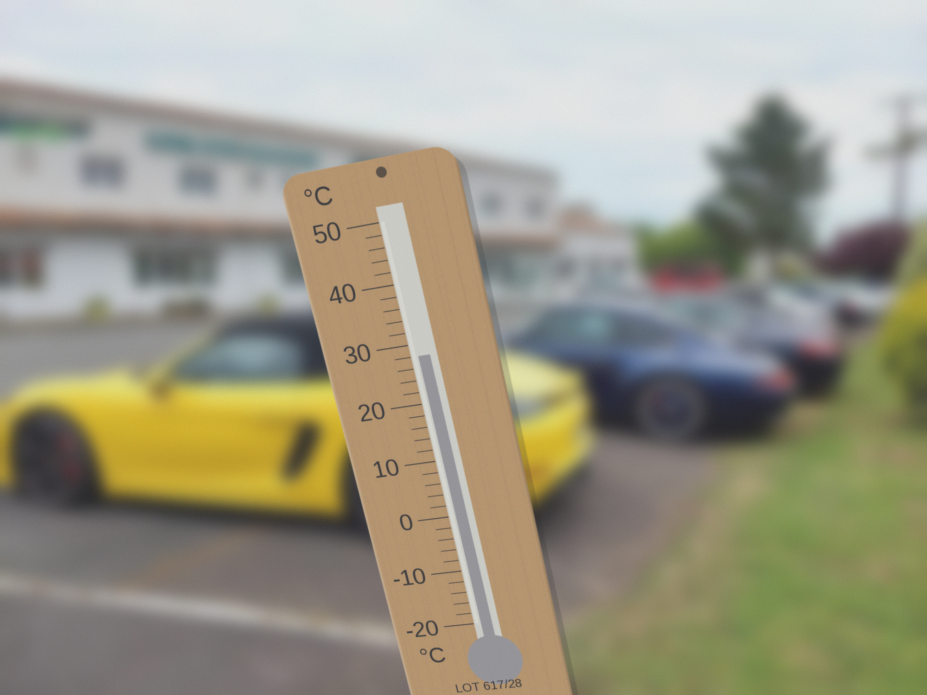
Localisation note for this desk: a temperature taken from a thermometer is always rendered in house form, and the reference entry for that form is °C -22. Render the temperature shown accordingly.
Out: °C 28
